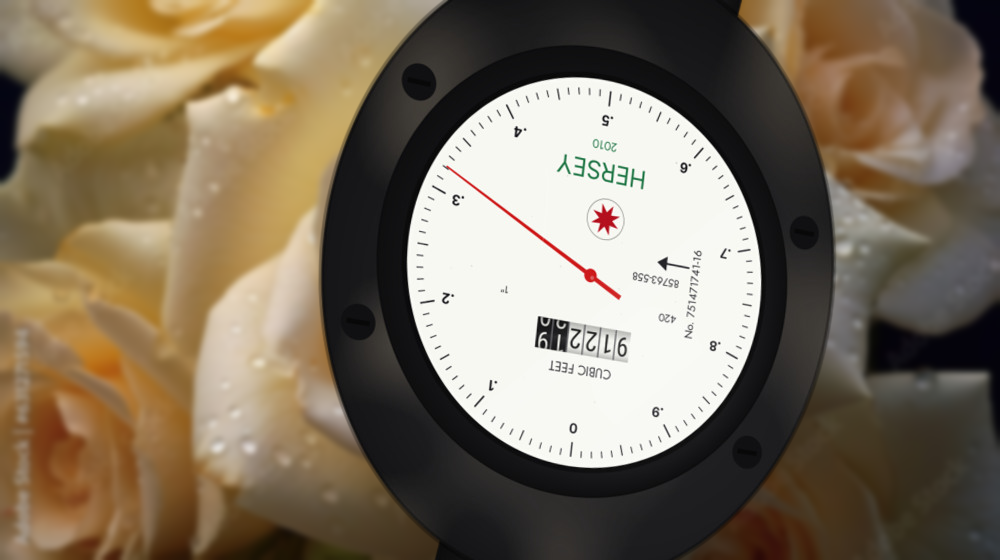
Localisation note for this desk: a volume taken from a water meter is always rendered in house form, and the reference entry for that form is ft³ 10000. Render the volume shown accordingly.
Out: ft³ 912219.32
